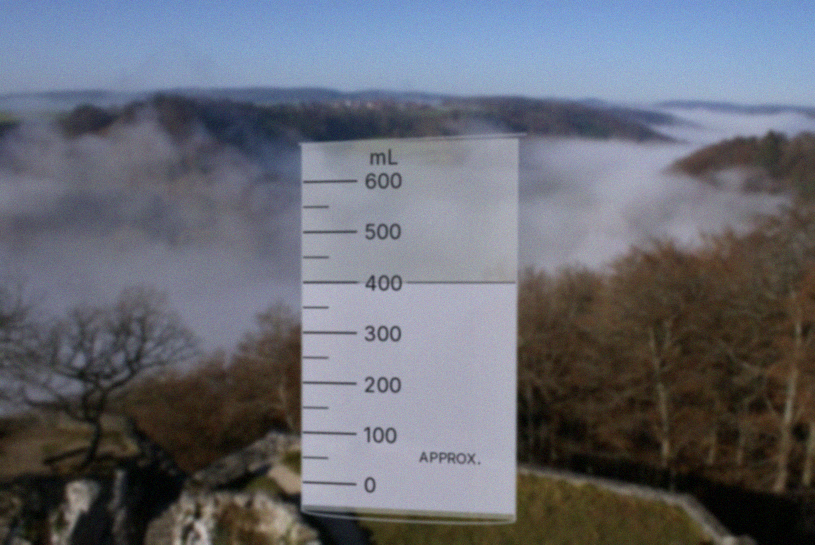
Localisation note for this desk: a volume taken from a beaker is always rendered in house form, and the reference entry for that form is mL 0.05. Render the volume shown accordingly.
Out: mL 400
